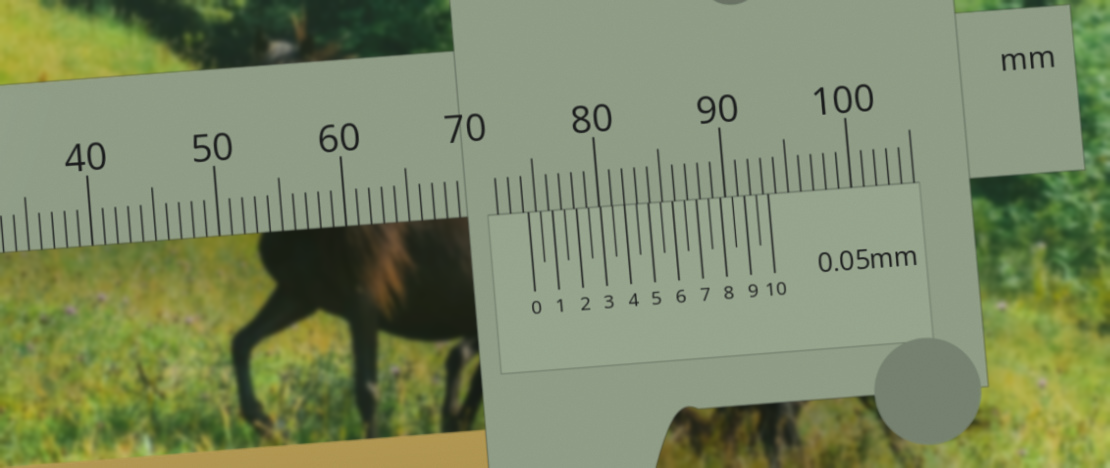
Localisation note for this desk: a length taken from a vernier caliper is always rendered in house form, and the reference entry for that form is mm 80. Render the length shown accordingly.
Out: mm 74.4
